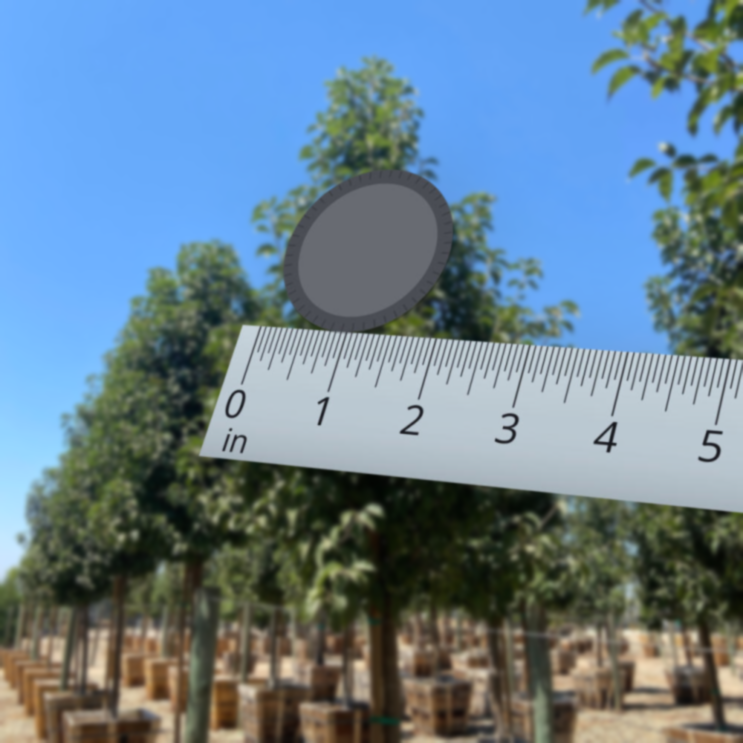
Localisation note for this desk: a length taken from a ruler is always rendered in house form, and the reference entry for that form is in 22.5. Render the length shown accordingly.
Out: in 1.875
